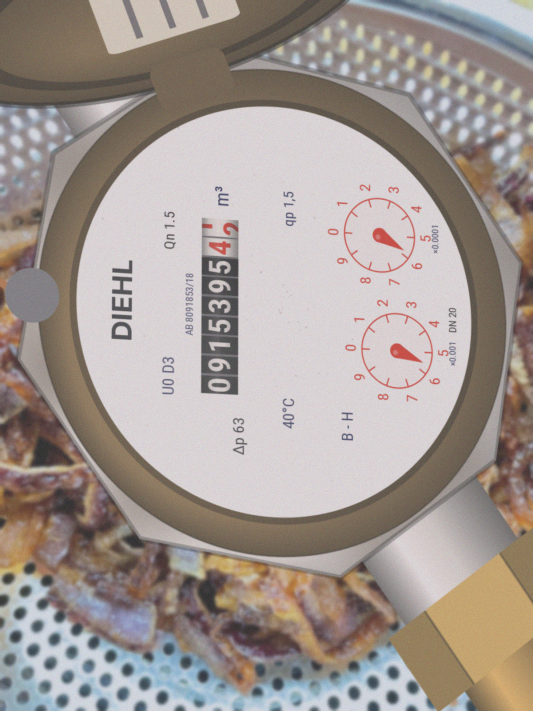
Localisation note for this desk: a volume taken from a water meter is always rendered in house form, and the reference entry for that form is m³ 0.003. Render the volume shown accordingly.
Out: m³ 915395.4155
